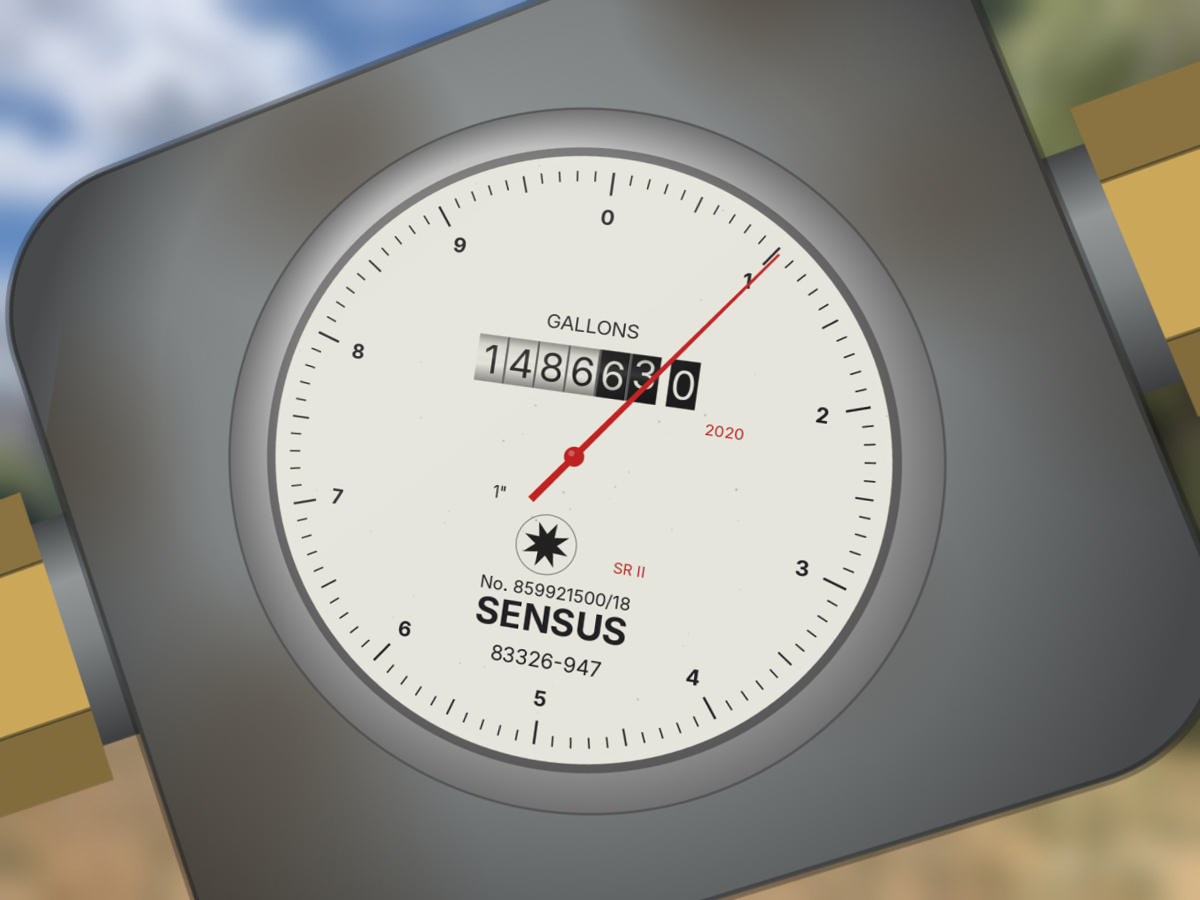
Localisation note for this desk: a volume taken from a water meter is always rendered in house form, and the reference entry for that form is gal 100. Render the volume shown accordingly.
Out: gal 1486631.0
